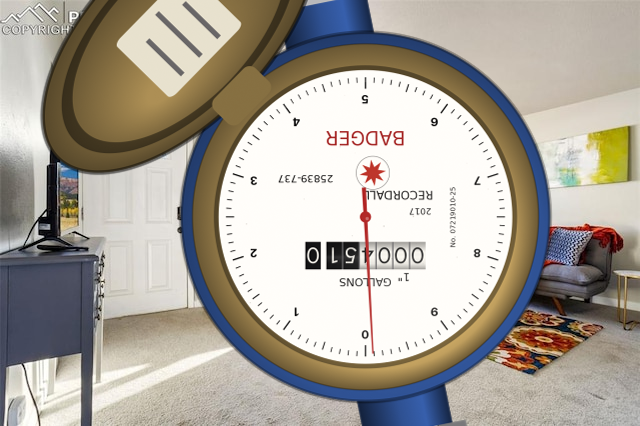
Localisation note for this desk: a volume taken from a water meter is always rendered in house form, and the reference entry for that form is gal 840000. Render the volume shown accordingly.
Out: gal 4509.9
